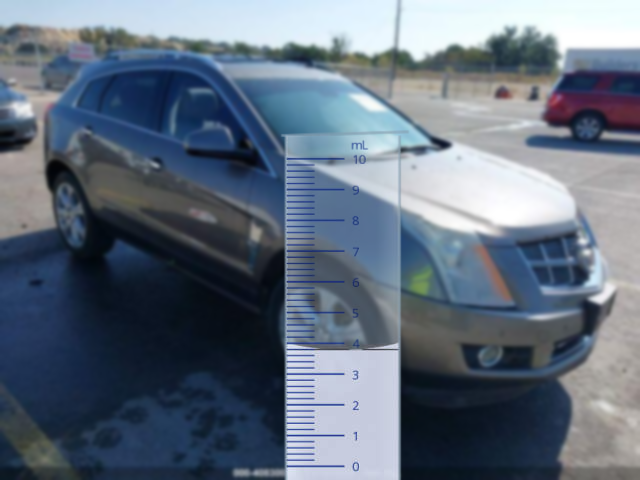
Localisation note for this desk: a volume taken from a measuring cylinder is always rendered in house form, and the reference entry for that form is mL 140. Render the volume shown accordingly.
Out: mL 3.8
